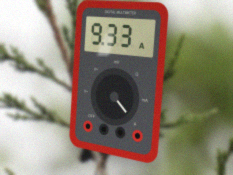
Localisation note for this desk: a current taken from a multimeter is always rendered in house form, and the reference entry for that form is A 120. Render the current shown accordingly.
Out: A 9.33
